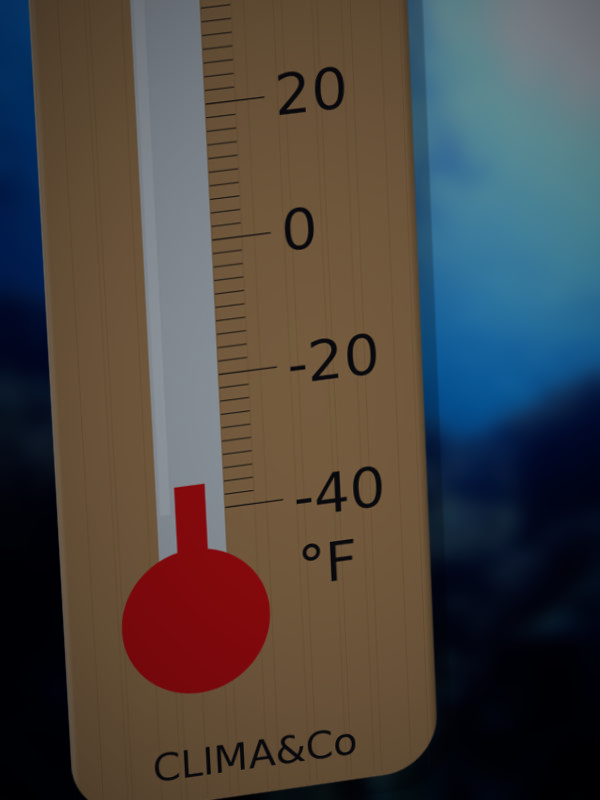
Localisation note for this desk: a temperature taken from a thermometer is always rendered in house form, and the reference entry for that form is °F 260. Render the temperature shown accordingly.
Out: °F -36
